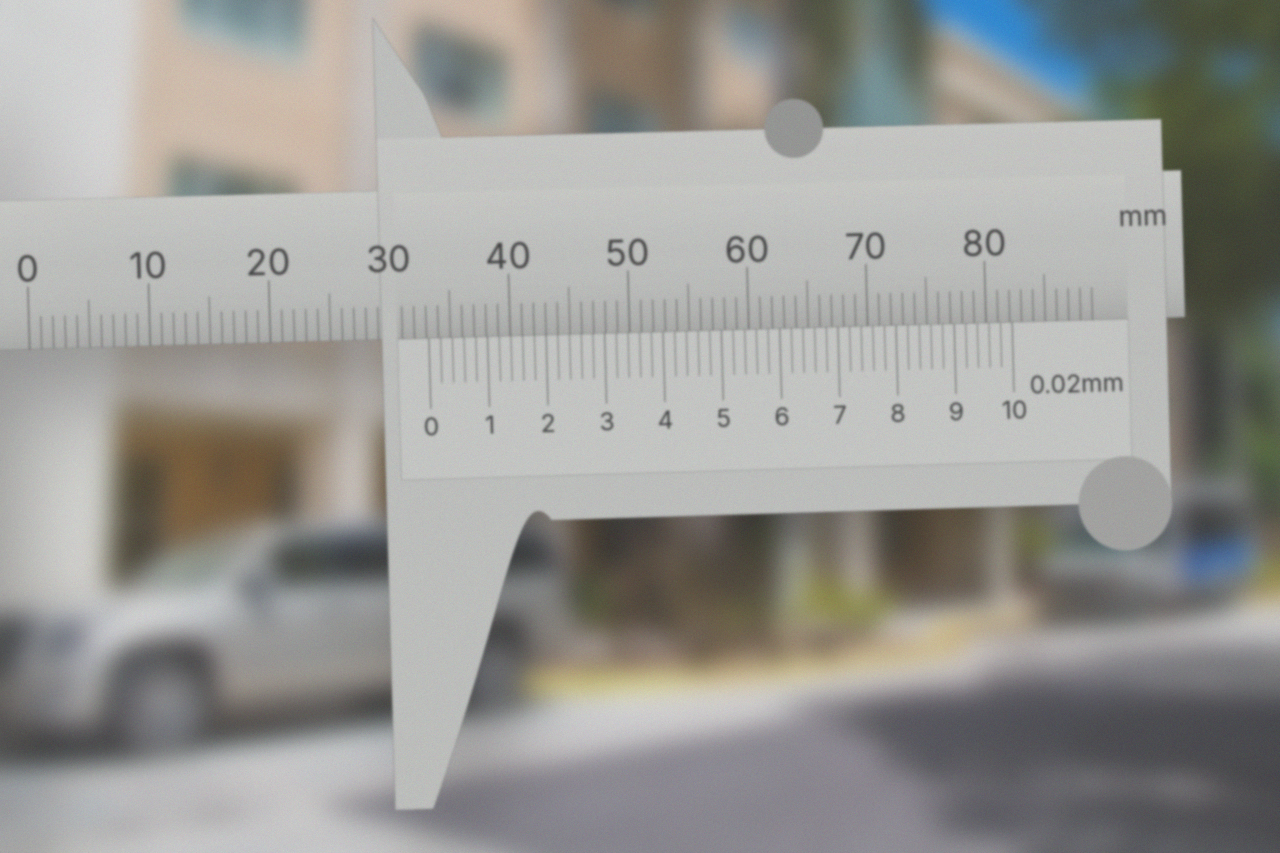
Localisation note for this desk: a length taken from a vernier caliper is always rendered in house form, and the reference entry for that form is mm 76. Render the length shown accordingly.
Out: mm 33.2
